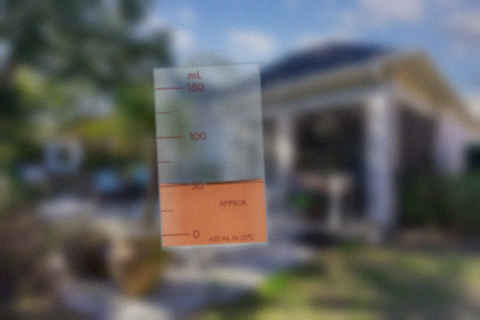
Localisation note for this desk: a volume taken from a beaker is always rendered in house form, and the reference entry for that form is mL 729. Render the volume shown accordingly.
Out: mL 50
